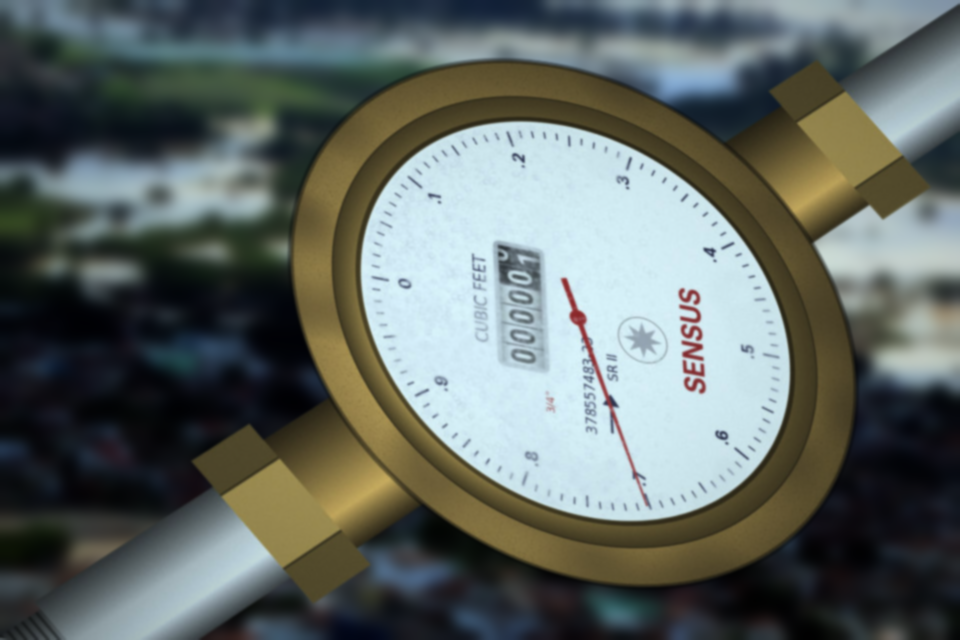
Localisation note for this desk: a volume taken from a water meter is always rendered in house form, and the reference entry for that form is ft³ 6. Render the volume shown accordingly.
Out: ft³ 0.70
